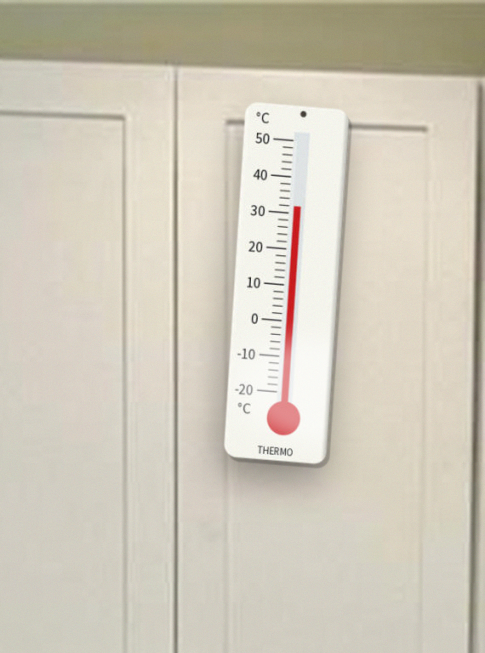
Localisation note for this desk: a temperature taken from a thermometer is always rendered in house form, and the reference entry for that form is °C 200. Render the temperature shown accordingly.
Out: °C 32
